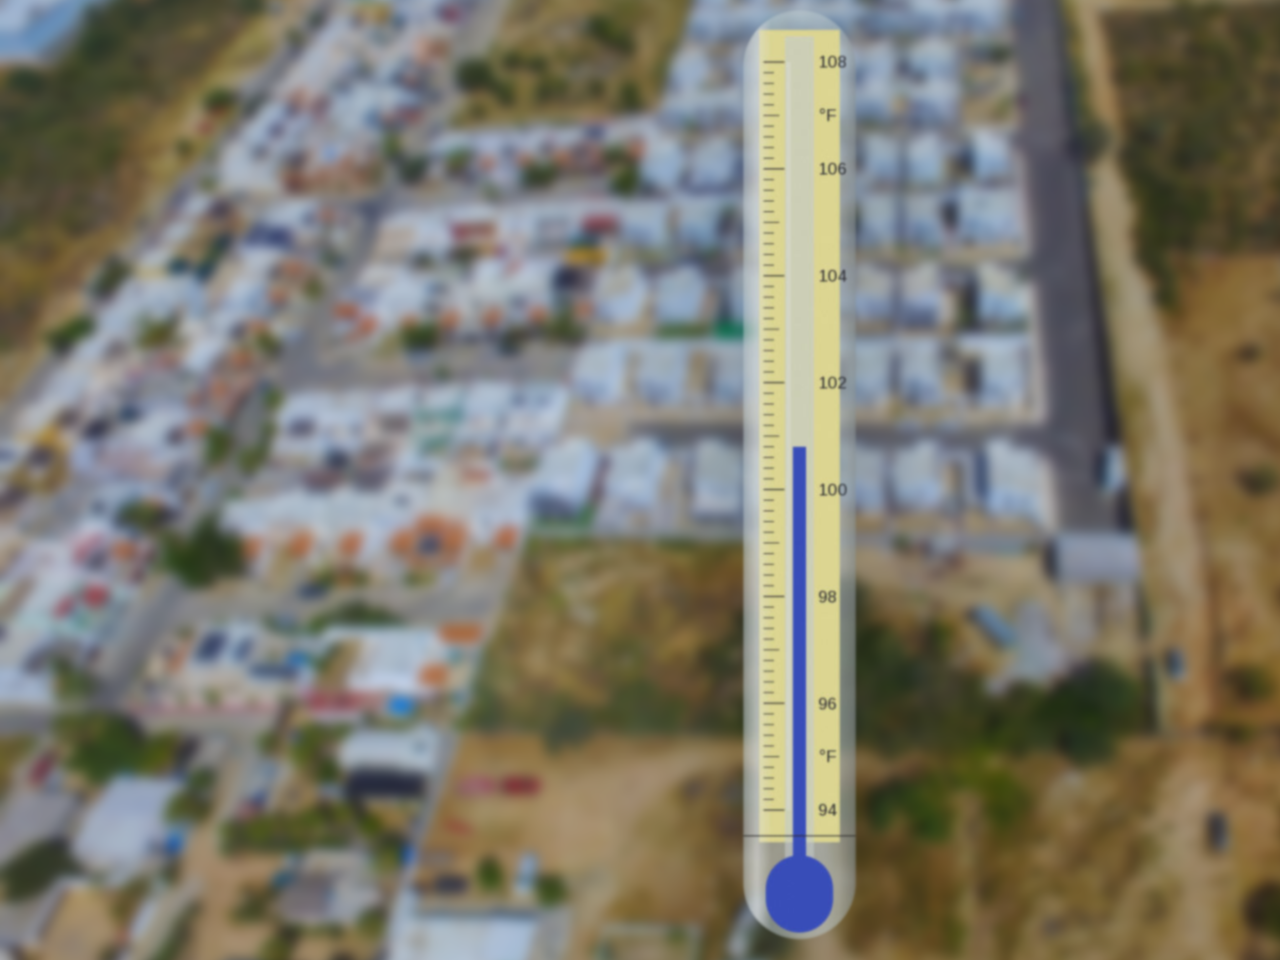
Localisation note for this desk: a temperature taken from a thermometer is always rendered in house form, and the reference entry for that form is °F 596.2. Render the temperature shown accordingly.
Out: °F 100.8
